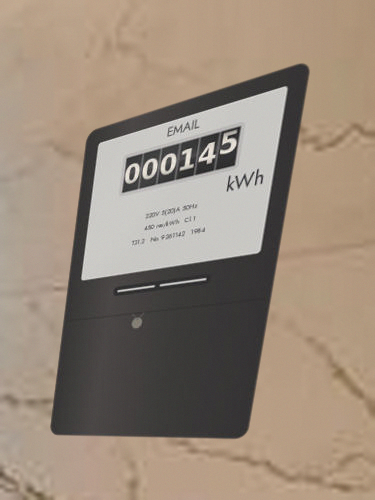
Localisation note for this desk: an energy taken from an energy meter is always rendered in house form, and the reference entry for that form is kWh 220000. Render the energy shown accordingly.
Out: kWh 145
